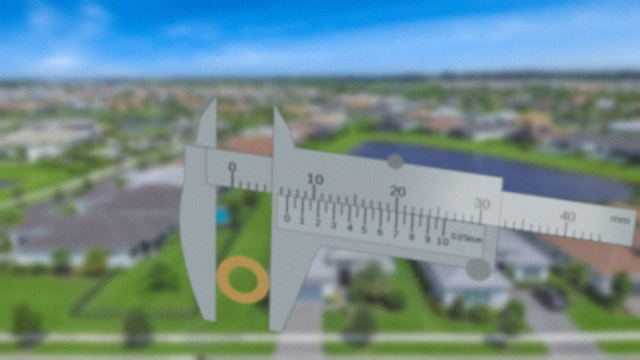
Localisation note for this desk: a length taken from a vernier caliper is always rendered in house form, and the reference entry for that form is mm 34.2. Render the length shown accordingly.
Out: mm 6.8
